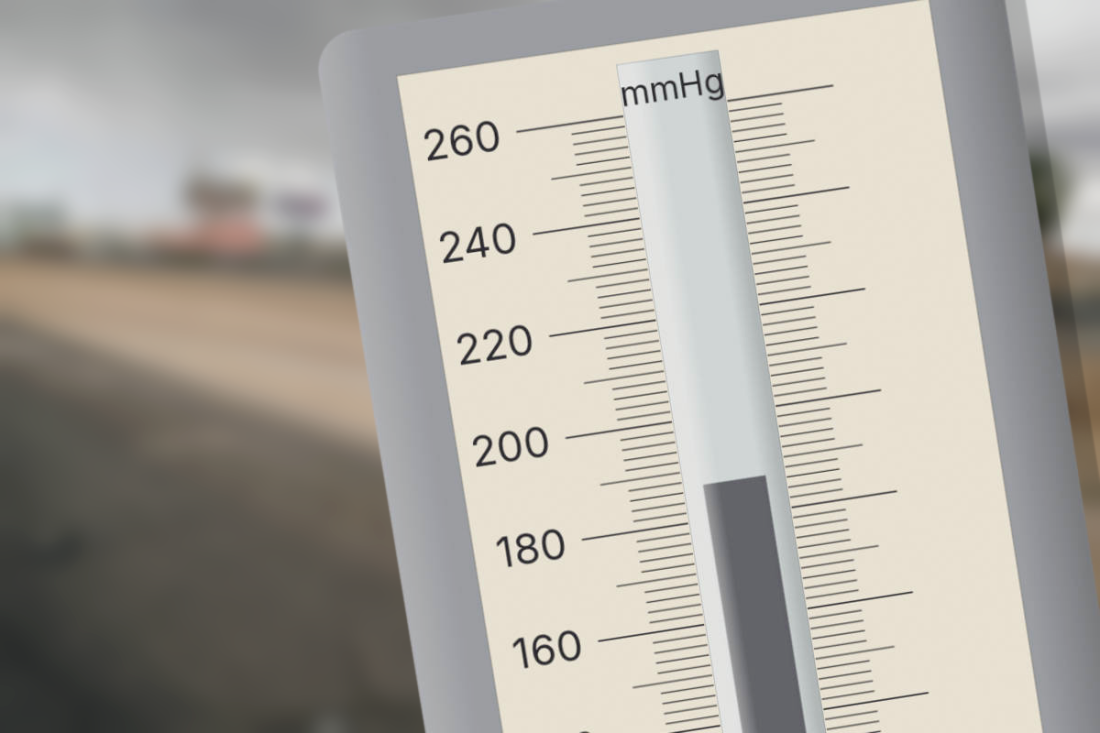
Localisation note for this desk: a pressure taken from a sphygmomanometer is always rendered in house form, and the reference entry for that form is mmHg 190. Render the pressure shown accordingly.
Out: mmHg 187
